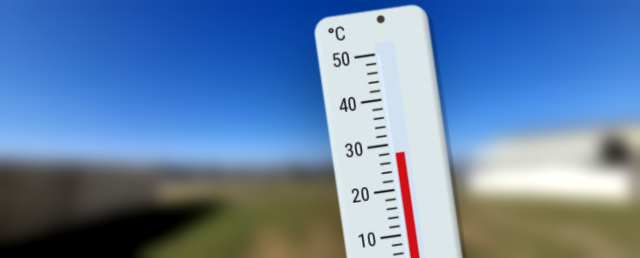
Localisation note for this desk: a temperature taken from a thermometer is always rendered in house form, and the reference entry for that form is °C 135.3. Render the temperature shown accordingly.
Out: °C 28
